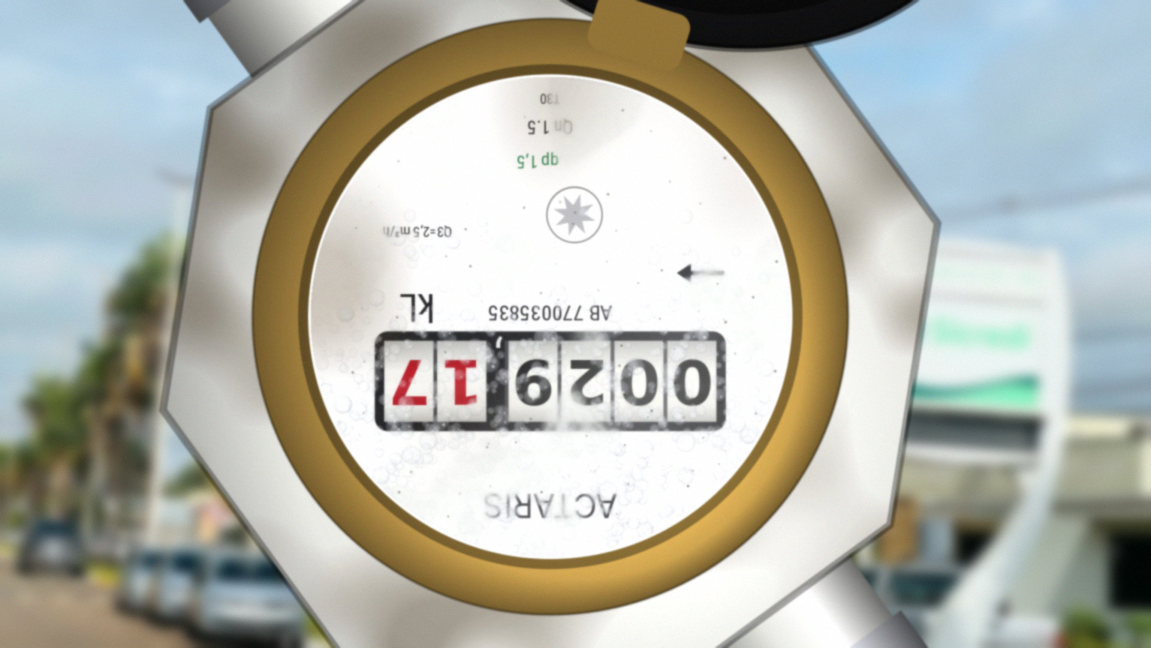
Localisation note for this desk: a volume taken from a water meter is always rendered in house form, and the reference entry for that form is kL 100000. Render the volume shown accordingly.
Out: kL 29.17
